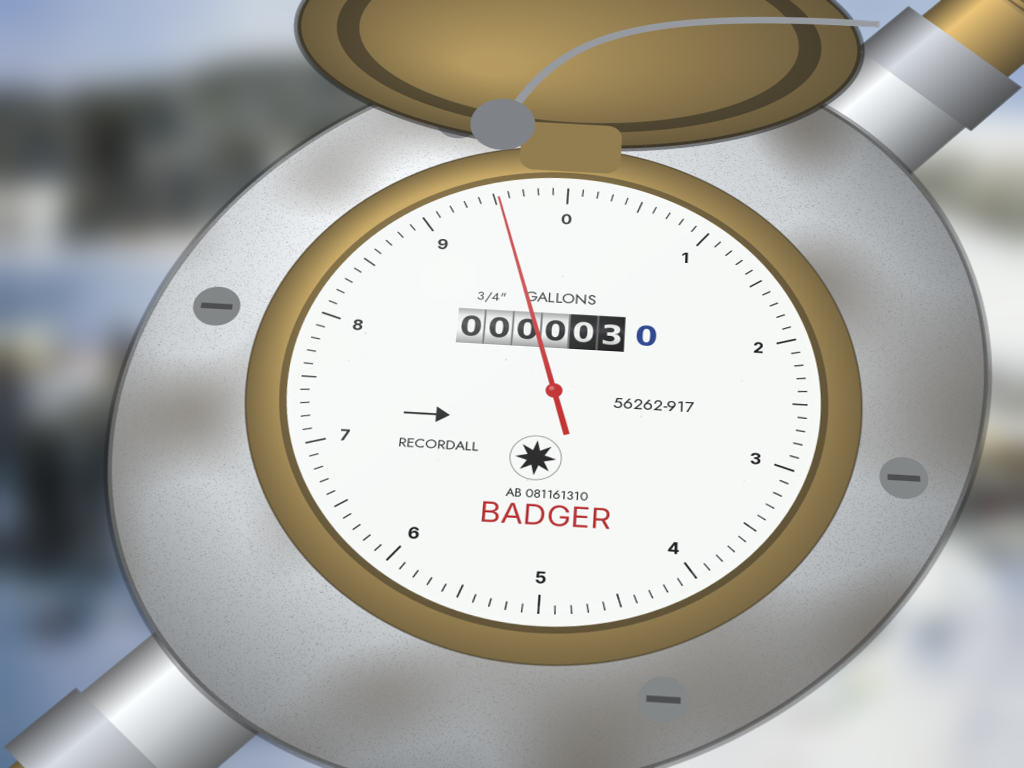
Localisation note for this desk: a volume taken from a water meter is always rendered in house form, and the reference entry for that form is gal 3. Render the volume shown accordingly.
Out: gal 29.5
